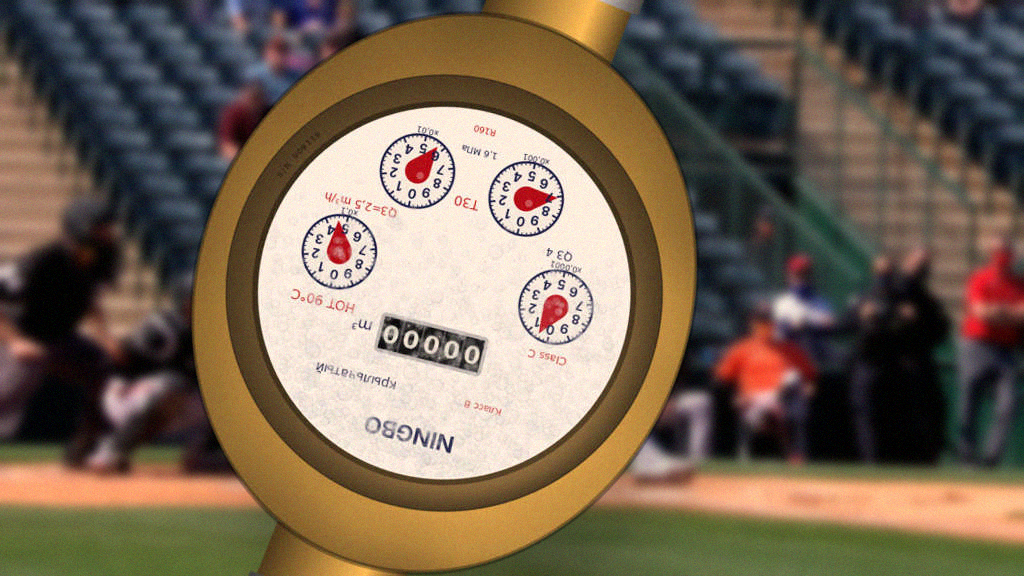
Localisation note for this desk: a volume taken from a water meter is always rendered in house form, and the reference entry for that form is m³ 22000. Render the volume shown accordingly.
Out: m³ 0.4570
